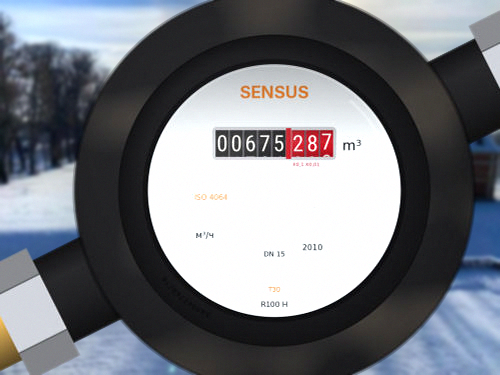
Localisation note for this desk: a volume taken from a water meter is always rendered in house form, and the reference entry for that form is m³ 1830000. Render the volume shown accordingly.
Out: m³ 675.287
